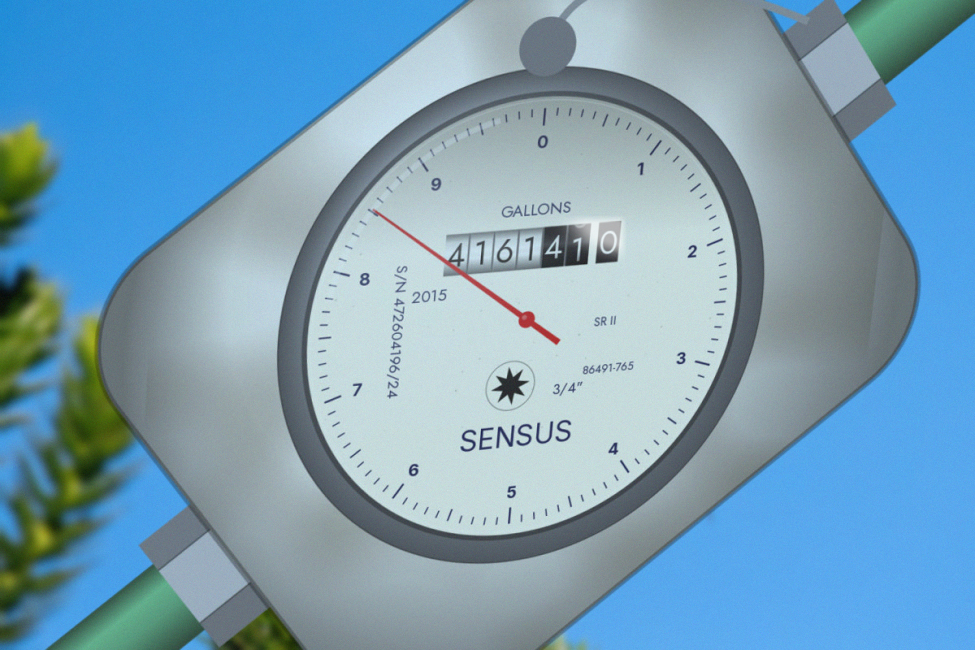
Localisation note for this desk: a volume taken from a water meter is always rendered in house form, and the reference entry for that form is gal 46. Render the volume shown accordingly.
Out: gal 4161408.5
